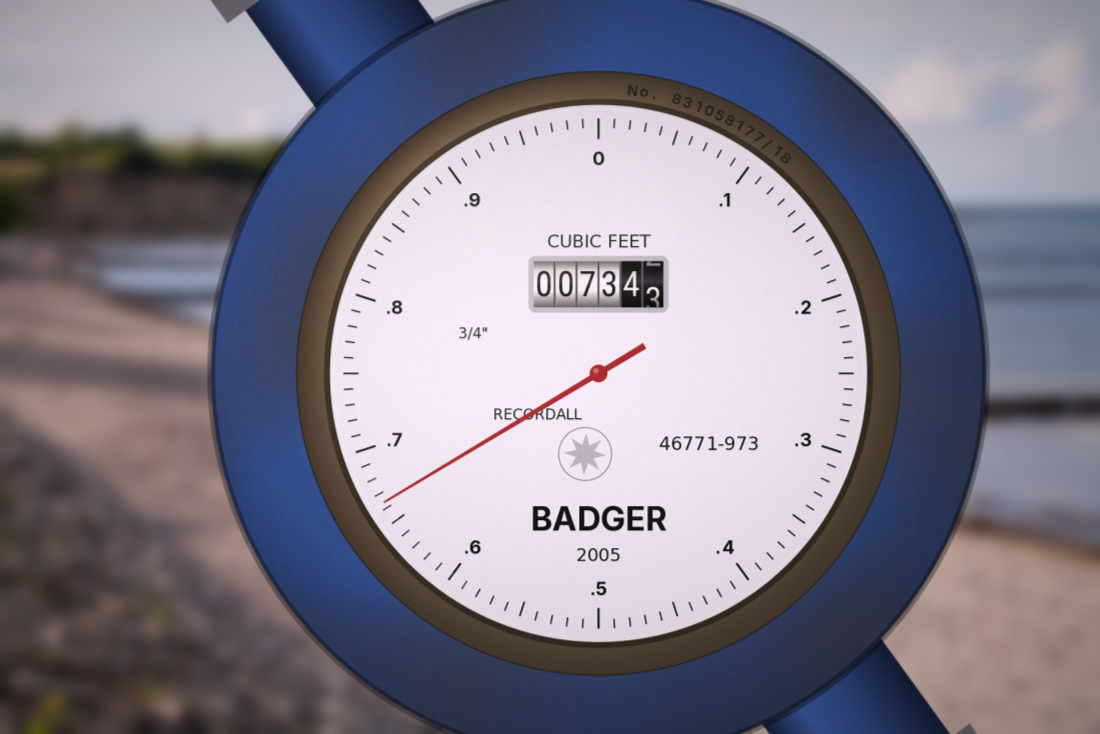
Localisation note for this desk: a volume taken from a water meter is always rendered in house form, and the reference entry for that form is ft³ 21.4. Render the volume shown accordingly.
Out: ft³ 7342.66
